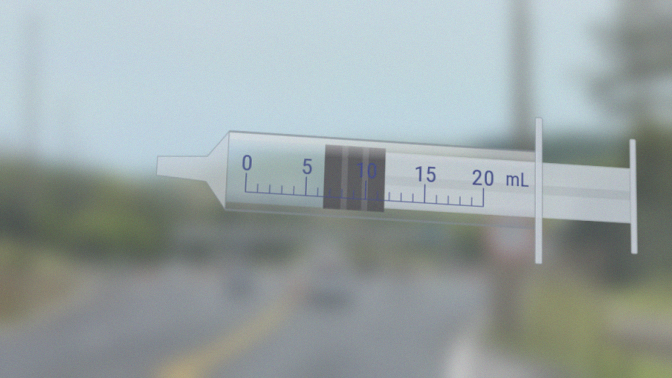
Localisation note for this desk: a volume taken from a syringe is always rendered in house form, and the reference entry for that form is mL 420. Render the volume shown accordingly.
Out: mL 6.5
